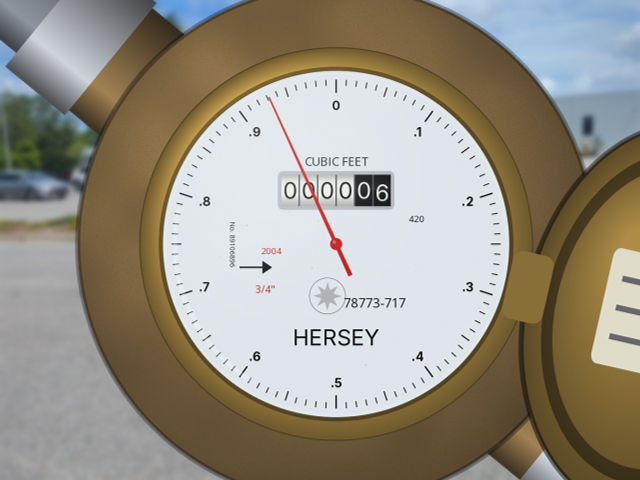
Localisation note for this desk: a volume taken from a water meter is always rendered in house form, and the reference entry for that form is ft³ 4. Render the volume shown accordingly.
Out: ft³ 5.93
